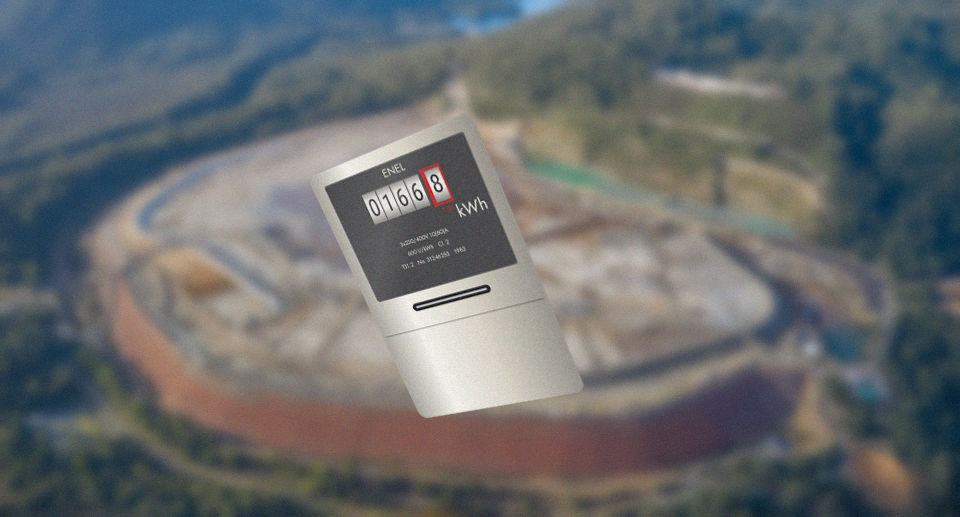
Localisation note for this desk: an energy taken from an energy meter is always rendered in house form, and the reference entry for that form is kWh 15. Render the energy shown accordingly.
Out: kWh 166.8
